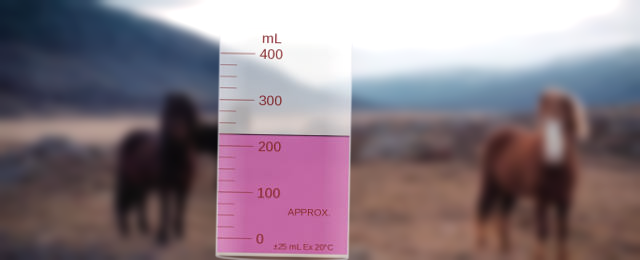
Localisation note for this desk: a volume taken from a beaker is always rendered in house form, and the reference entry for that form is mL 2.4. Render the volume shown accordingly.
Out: mL 225
